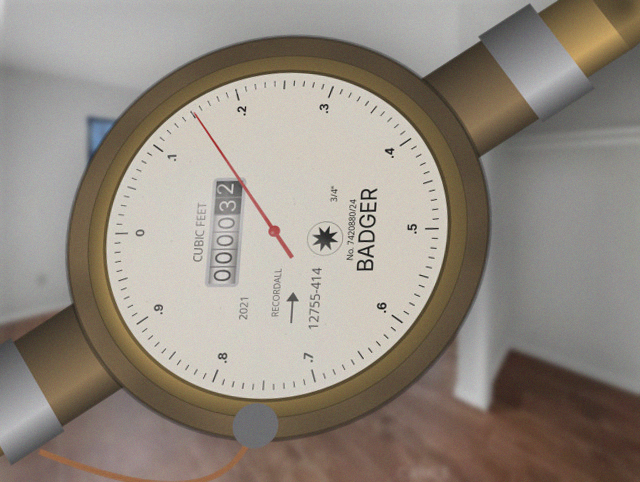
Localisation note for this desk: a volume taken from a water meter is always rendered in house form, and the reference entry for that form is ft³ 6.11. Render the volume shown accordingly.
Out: ft³ 32.15
